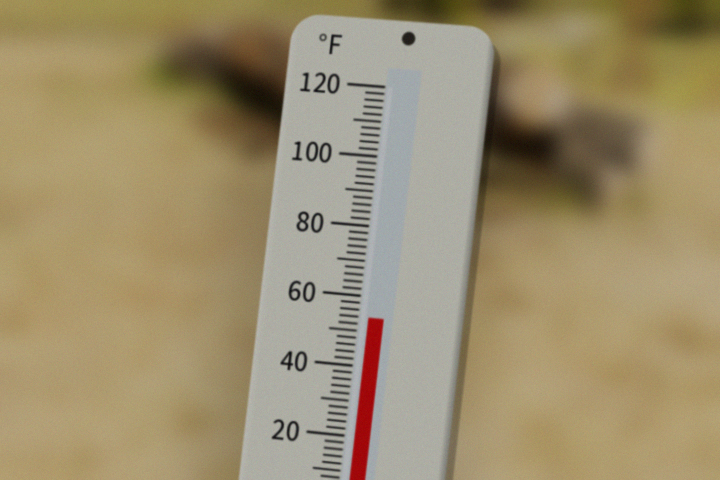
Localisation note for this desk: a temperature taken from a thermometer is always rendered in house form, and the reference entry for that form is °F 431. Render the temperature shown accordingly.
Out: °F 54
